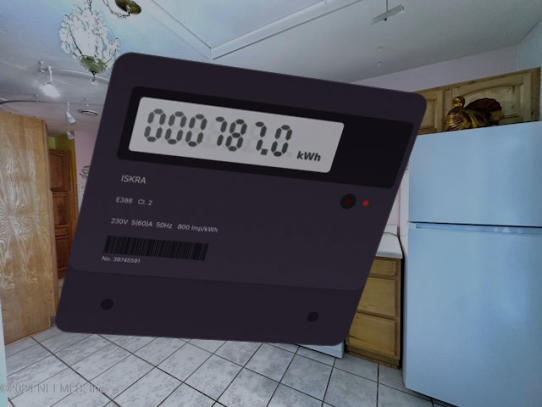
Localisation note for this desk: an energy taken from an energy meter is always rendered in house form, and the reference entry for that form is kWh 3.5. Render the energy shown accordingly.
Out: kWh 787.0
